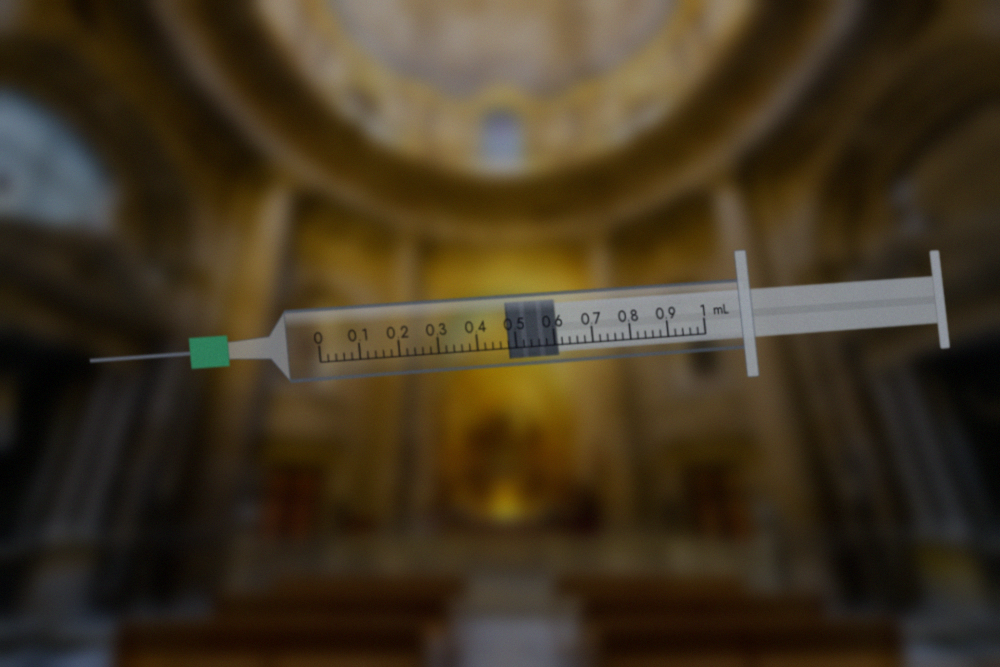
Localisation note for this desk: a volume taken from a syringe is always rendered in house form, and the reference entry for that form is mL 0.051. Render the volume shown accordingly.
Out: mL 0.48
